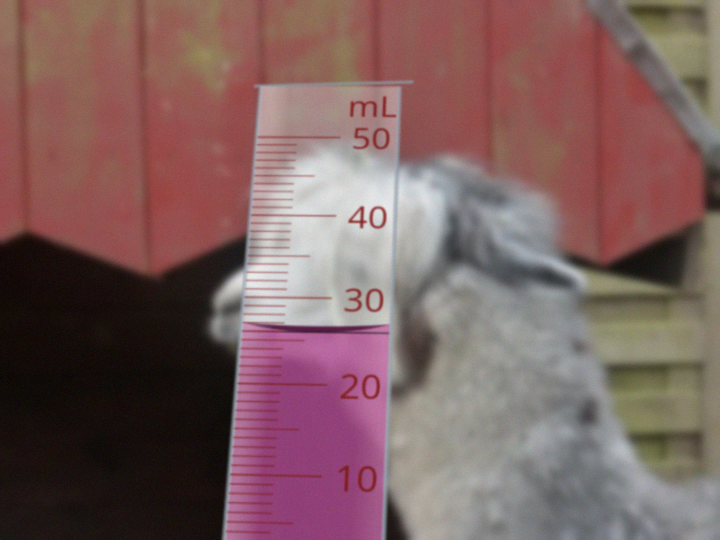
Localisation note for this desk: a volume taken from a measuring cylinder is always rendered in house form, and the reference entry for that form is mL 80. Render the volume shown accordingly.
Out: mL 26
